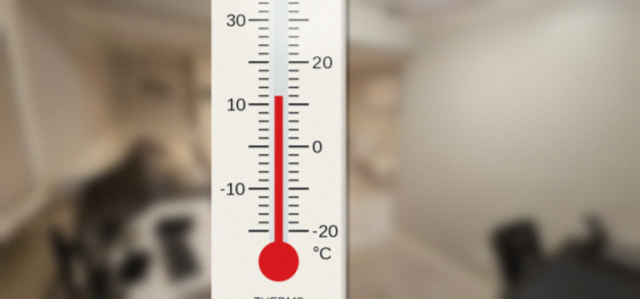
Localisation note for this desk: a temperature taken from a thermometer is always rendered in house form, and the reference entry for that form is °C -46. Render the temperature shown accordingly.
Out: °C 12
